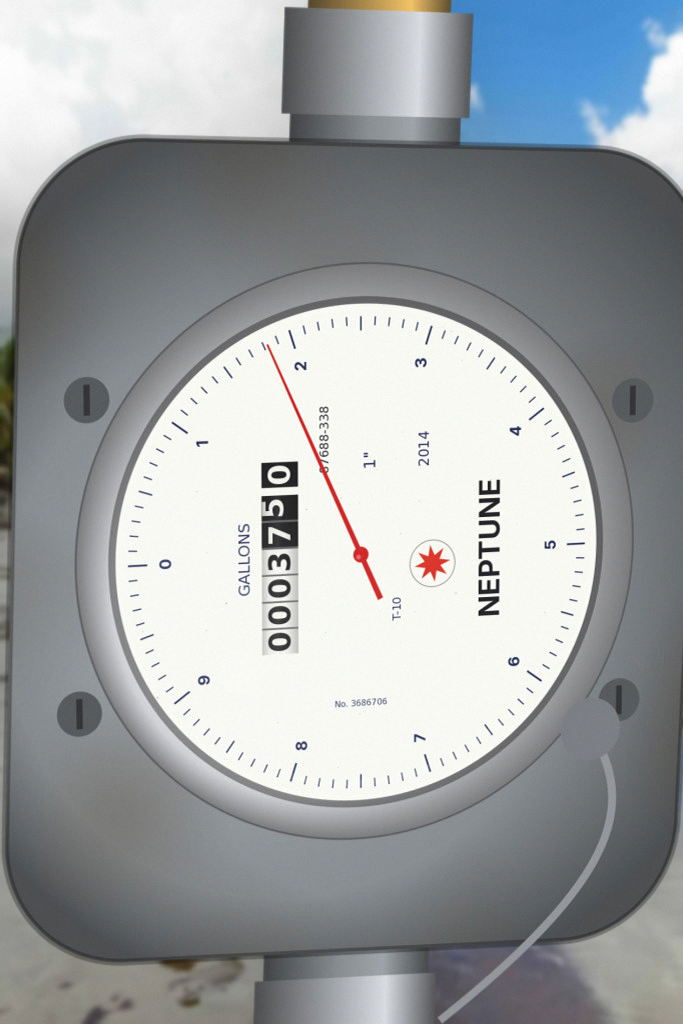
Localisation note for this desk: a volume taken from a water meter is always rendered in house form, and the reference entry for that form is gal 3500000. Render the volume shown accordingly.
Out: gal 3751.8
